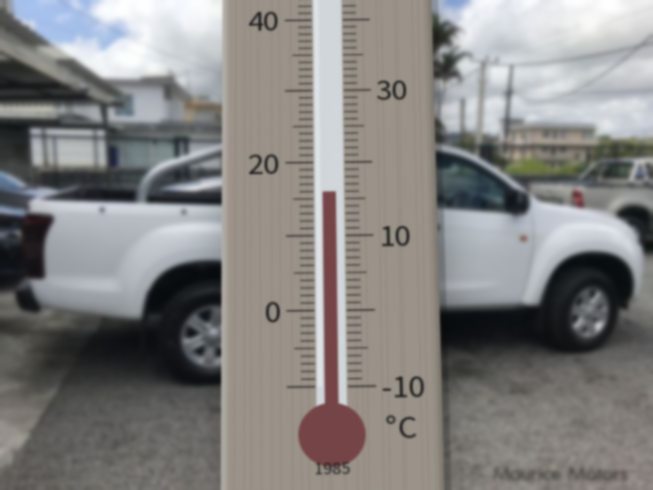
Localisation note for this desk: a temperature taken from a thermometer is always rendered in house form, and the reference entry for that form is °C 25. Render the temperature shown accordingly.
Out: °C 16
